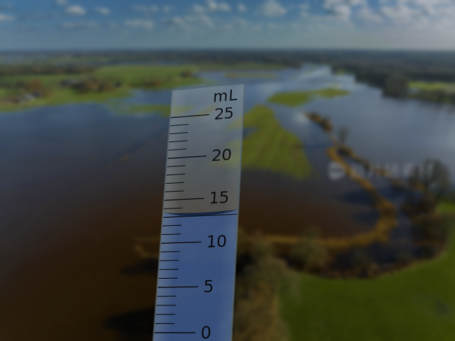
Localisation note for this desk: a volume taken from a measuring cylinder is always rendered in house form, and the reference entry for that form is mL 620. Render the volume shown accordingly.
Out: mL 13
